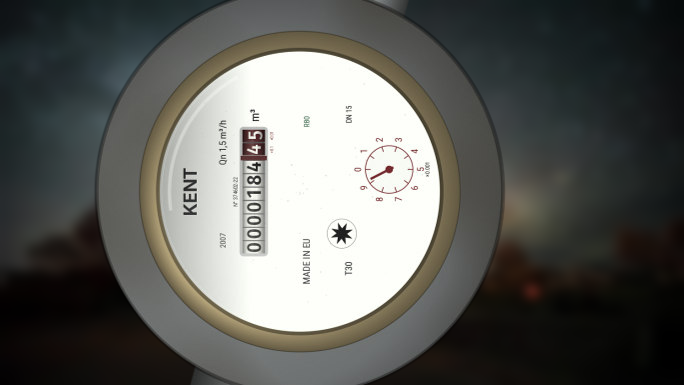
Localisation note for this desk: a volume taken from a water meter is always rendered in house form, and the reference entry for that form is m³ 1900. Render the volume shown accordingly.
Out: m³ 184.449
